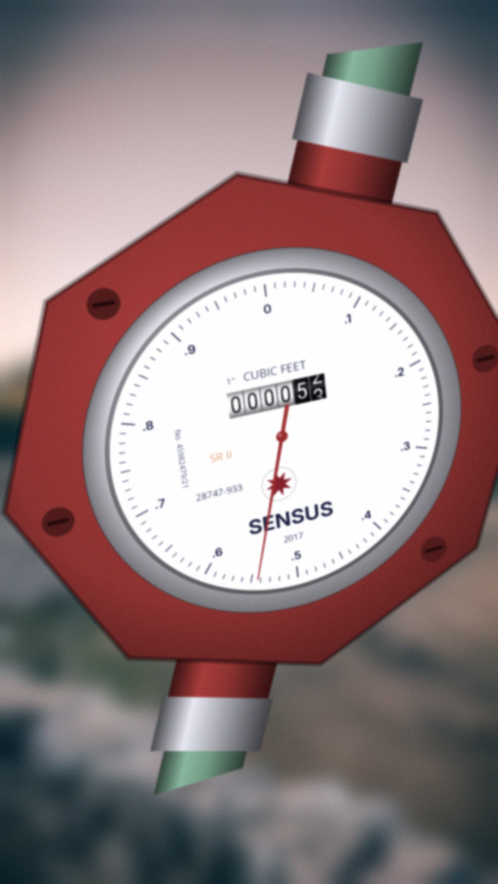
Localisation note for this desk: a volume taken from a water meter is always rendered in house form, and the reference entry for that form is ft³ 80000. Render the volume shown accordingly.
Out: ft³ 52.54
